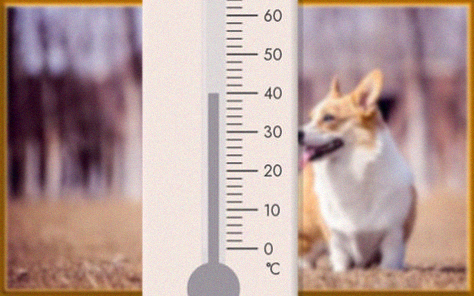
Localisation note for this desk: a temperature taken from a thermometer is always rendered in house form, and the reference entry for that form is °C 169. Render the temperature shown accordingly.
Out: °C 40
